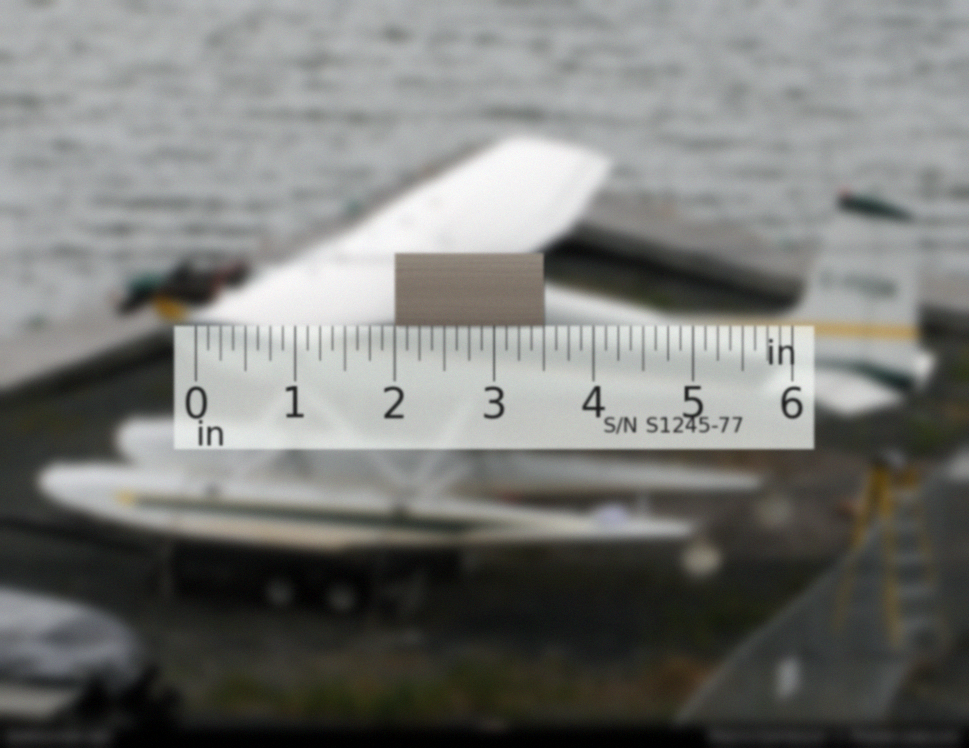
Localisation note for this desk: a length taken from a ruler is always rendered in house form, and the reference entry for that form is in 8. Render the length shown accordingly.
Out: in 1.5
